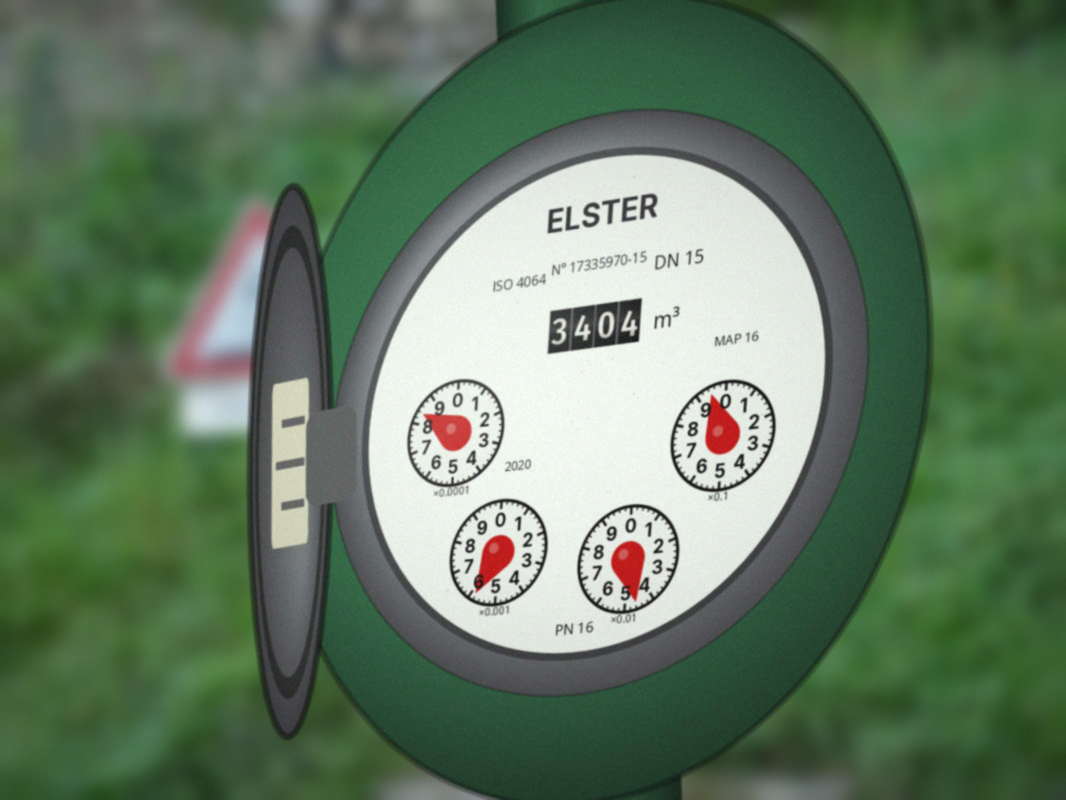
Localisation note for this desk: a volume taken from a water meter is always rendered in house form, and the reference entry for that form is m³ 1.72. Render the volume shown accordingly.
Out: m³ 3403.9458
